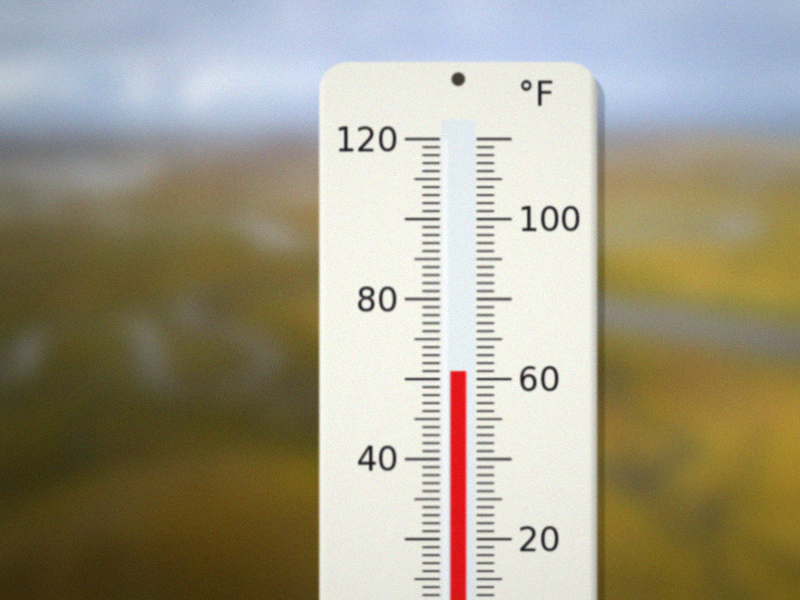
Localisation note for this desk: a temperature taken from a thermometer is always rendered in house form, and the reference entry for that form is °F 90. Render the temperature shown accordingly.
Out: °F 62
